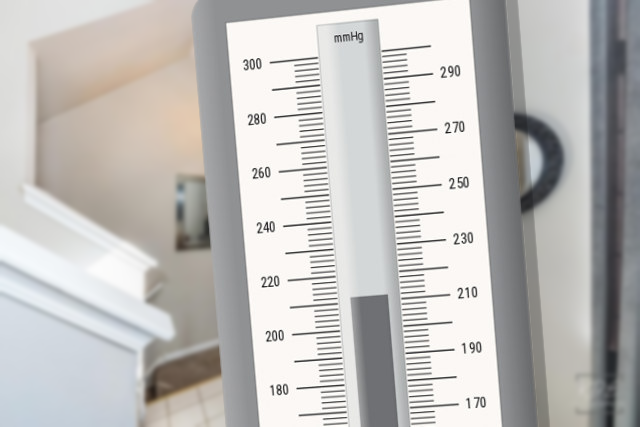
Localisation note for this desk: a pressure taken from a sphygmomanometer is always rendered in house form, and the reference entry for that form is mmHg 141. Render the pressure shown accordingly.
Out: mmHg 212
